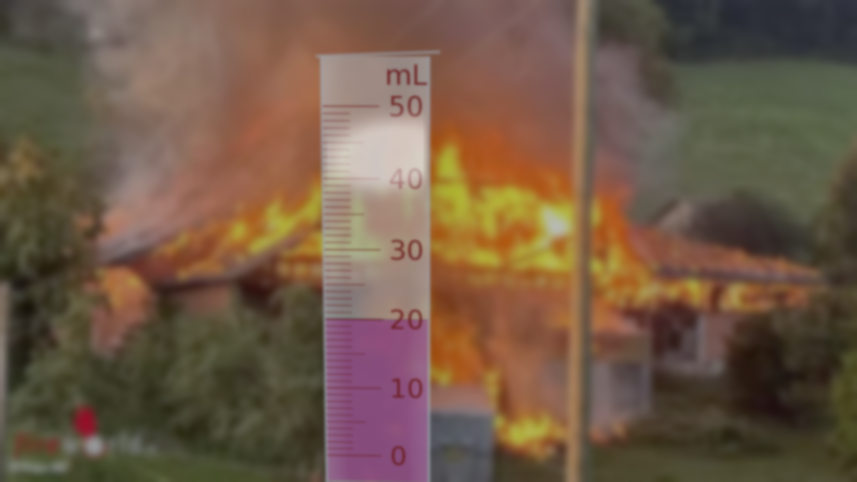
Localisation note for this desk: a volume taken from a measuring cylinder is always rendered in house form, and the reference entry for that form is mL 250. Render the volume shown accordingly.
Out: mL 20
